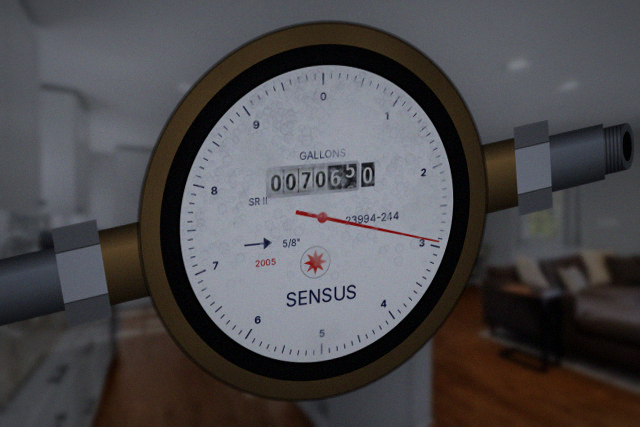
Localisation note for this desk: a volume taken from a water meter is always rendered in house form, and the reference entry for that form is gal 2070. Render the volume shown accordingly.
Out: gal 70652.9
